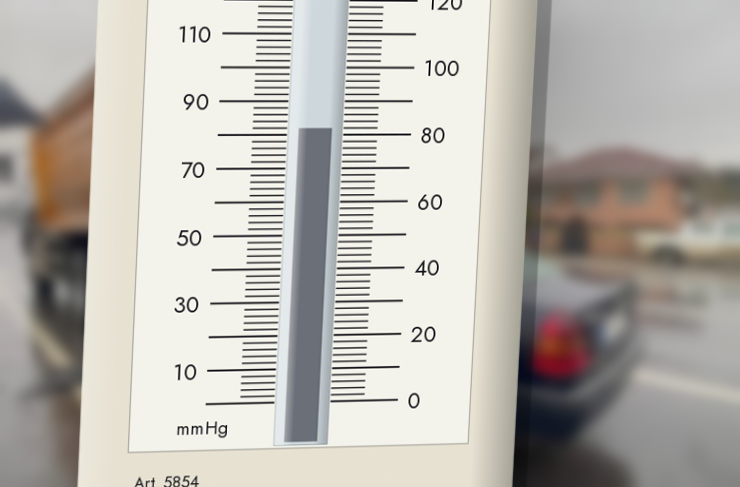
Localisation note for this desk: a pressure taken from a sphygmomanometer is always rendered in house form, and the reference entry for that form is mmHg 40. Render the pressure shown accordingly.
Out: mmHg 82
